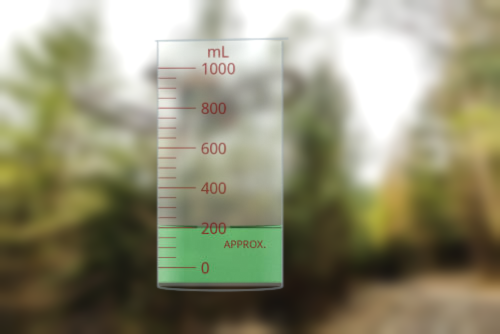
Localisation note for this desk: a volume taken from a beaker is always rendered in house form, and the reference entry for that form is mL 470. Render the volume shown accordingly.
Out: mL 200
